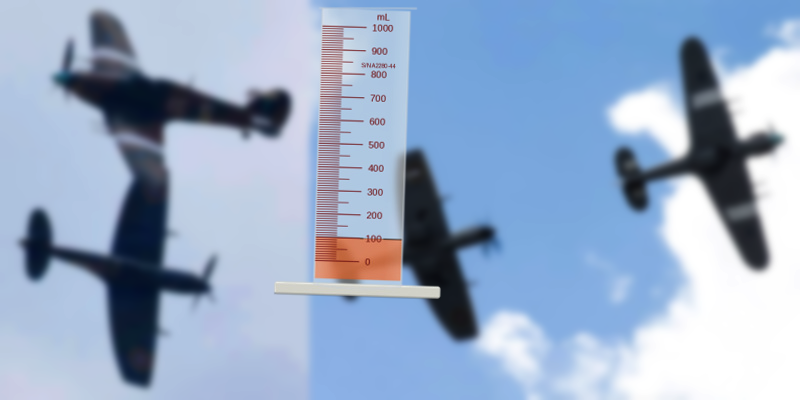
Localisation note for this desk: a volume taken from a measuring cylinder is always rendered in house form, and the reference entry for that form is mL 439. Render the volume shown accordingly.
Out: mL 100
